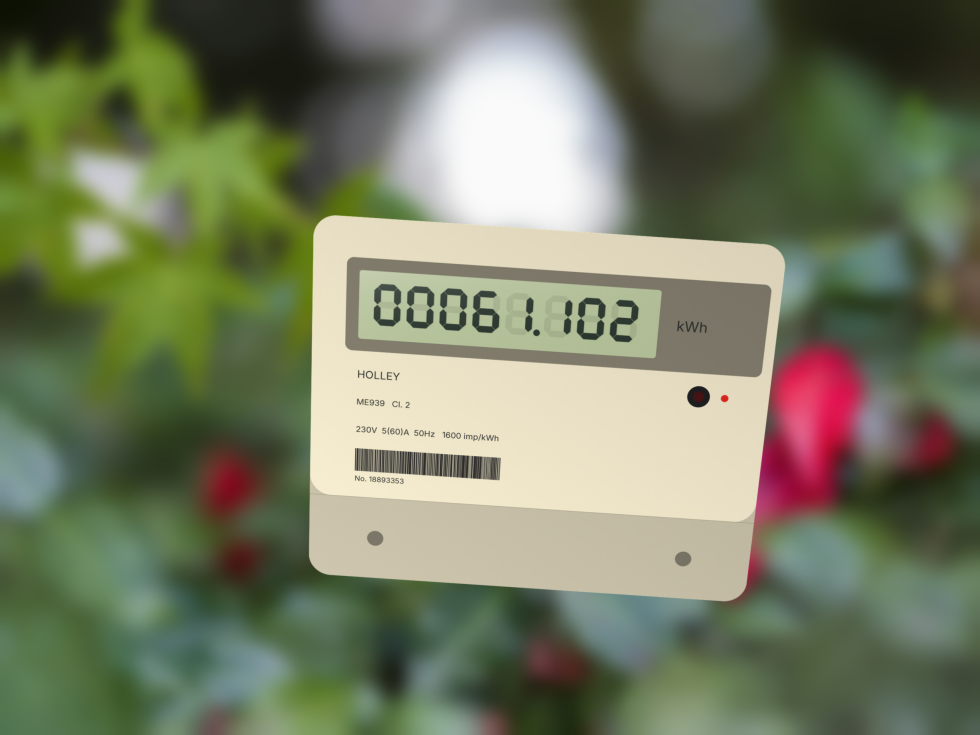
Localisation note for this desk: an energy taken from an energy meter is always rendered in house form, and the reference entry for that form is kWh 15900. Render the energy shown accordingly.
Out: kWh 61.102
